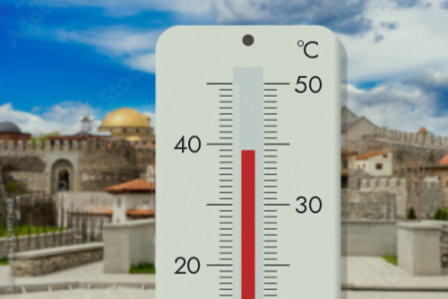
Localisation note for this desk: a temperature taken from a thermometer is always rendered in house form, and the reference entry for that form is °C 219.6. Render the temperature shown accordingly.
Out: °C 39
